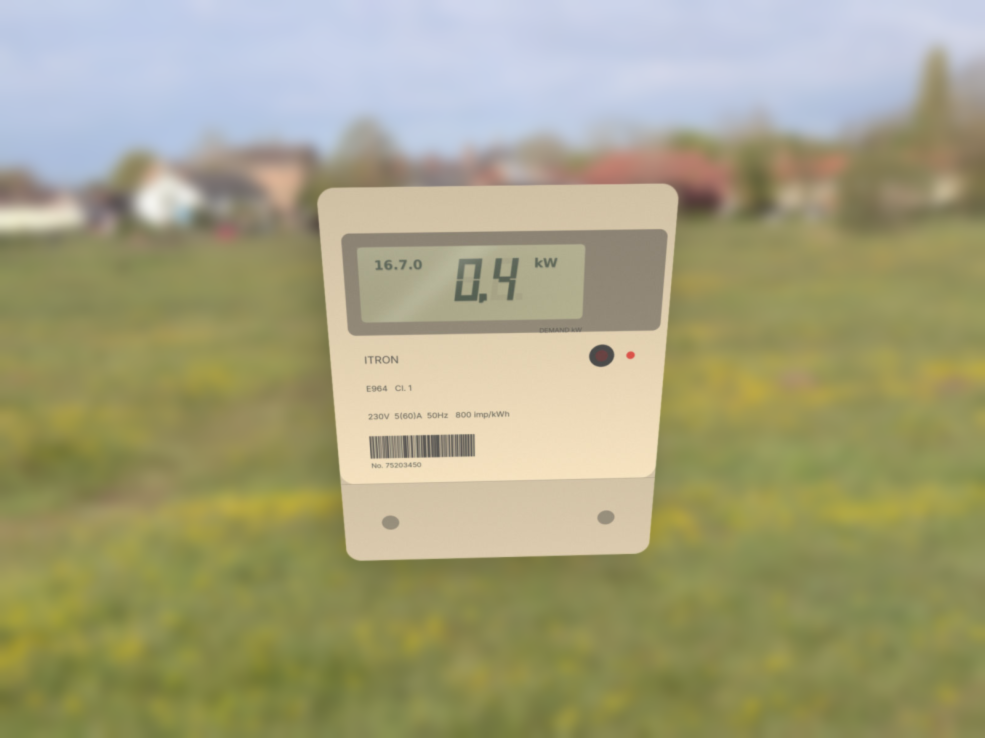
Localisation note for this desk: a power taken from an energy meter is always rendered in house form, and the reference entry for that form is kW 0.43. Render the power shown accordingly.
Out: kW 0.4
